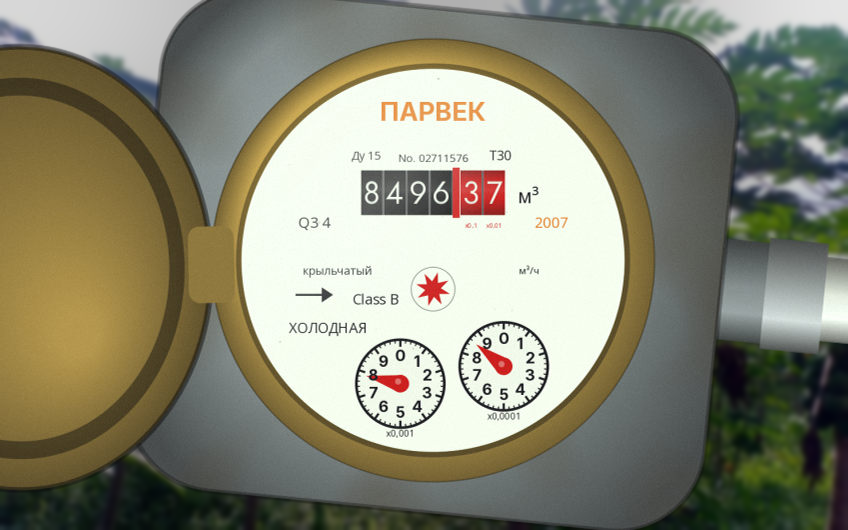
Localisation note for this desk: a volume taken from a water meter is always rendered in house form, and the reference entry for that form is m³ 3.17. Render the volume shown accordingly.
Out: m³ 8496.3778
